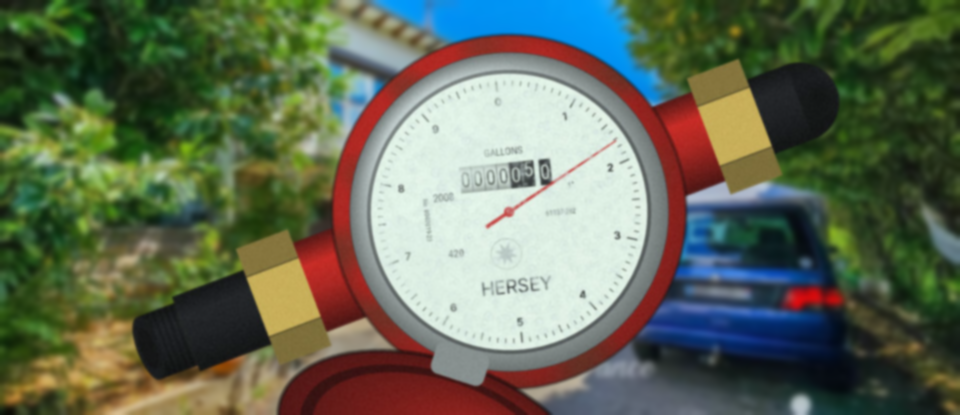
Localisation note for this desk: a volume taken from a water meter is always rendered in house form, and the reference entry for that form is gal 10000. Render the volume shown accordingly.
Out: gal 51.7
